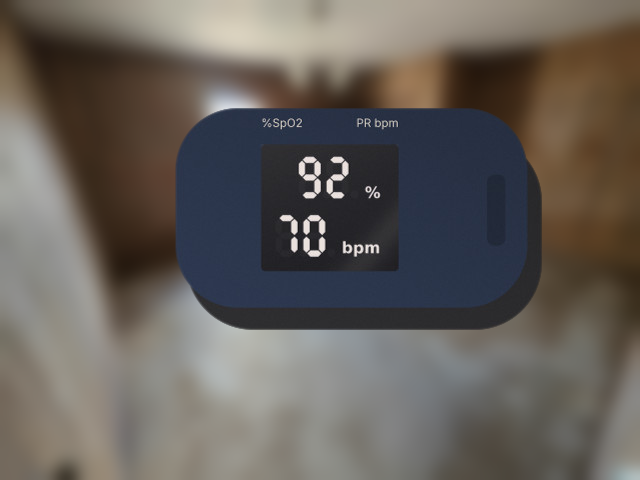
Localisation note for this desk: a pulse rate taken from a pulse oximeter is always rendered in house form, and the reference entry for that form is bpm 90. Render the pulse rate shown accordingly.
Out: bpm 70
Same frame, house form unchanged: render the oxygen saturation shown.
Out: % 92
